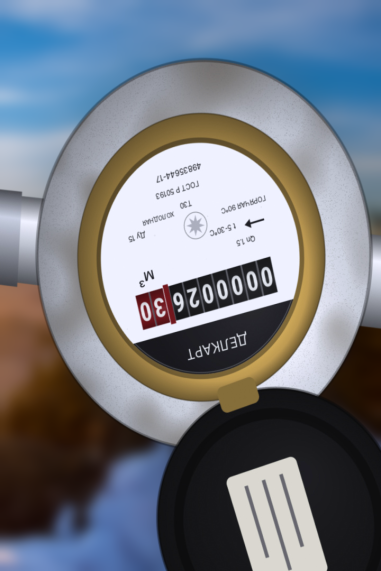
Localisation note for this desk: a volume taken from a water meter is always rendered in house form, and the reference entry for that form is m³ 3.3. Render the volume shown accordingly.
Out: m³ 26.30
